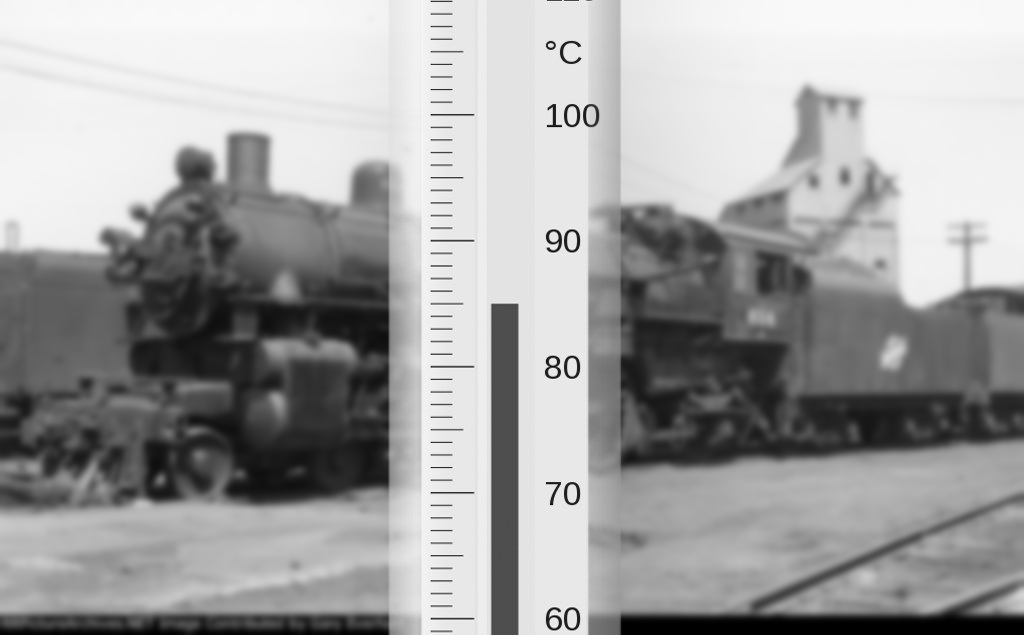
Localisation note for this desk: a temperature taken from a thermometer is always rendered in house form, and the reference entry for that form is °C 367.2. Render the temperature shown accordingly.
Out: °C 85
